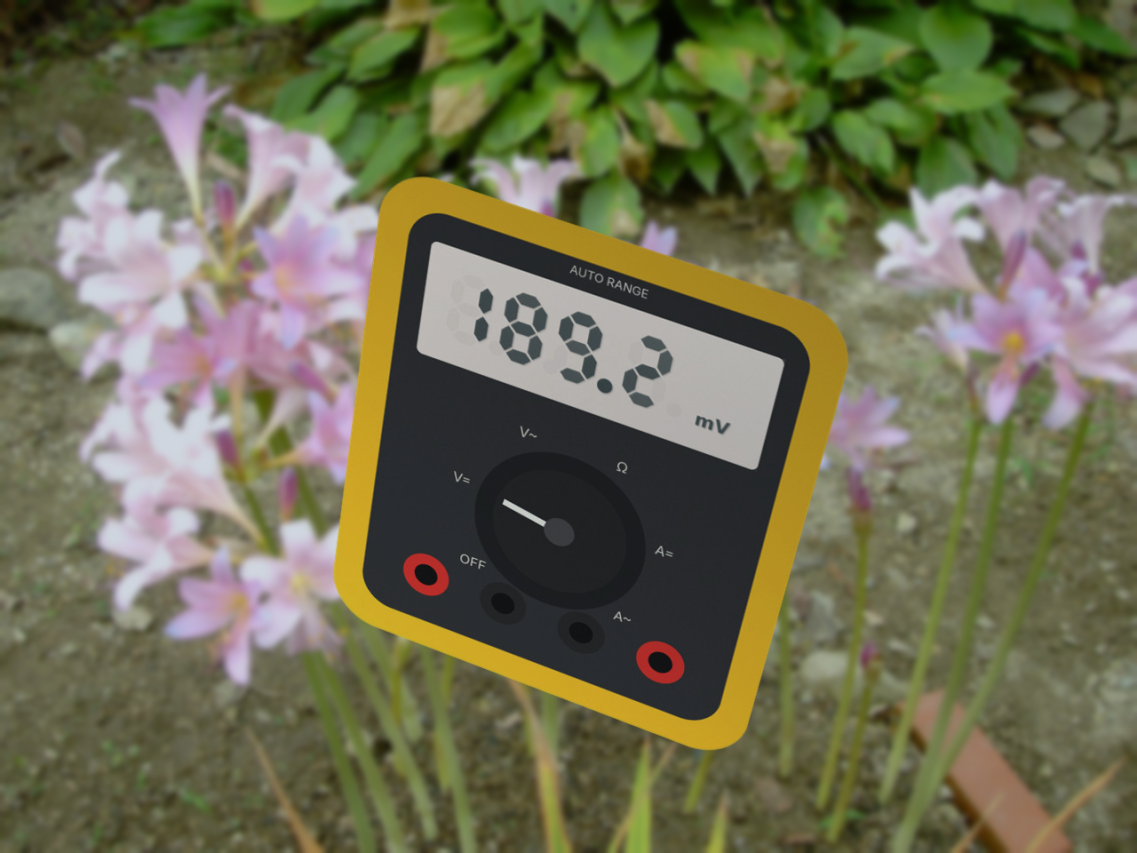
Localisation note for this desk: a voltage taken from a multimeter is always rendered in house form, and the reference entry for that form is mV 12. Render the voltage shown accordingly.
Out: mV 189.2
